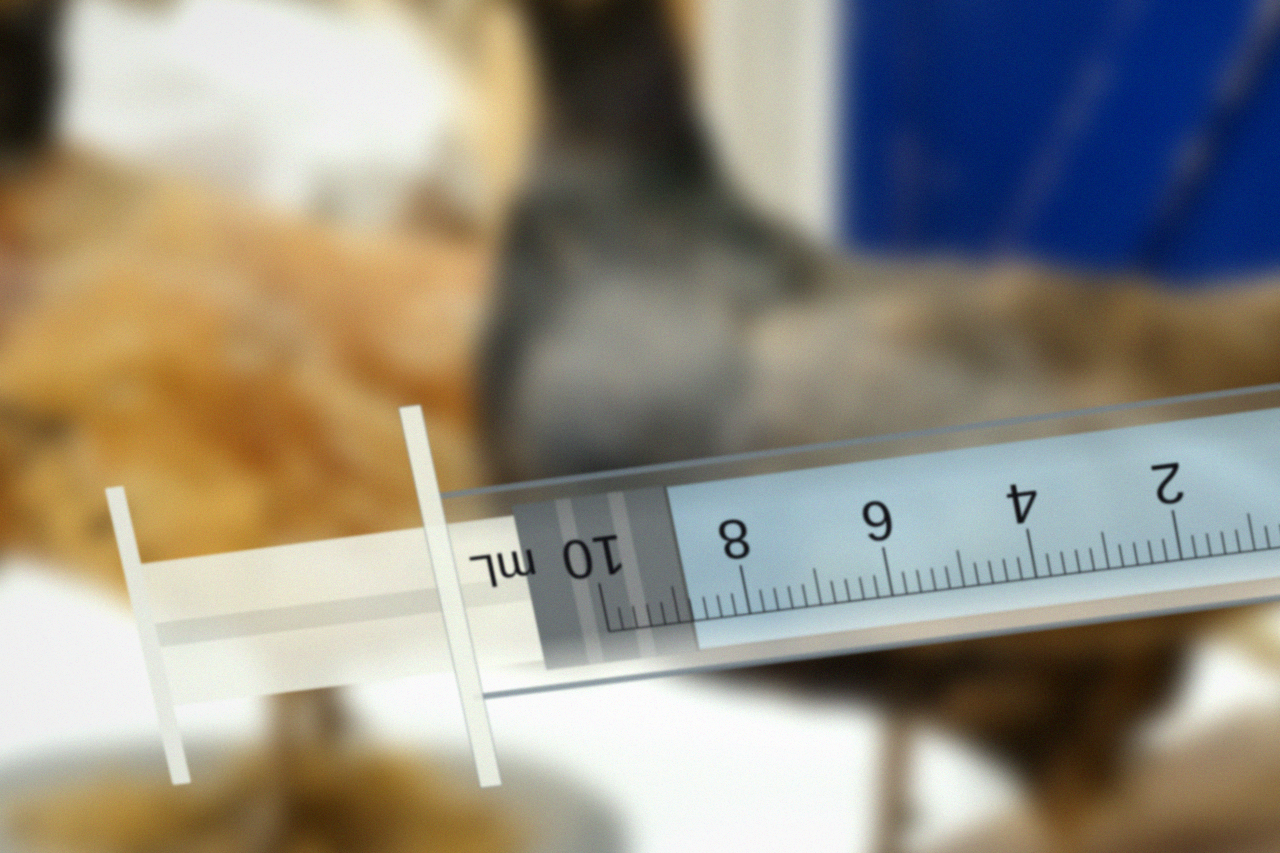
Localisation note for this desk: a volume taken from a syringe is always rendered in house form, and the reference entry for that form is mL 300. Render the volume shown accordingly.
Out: mL 8.8
